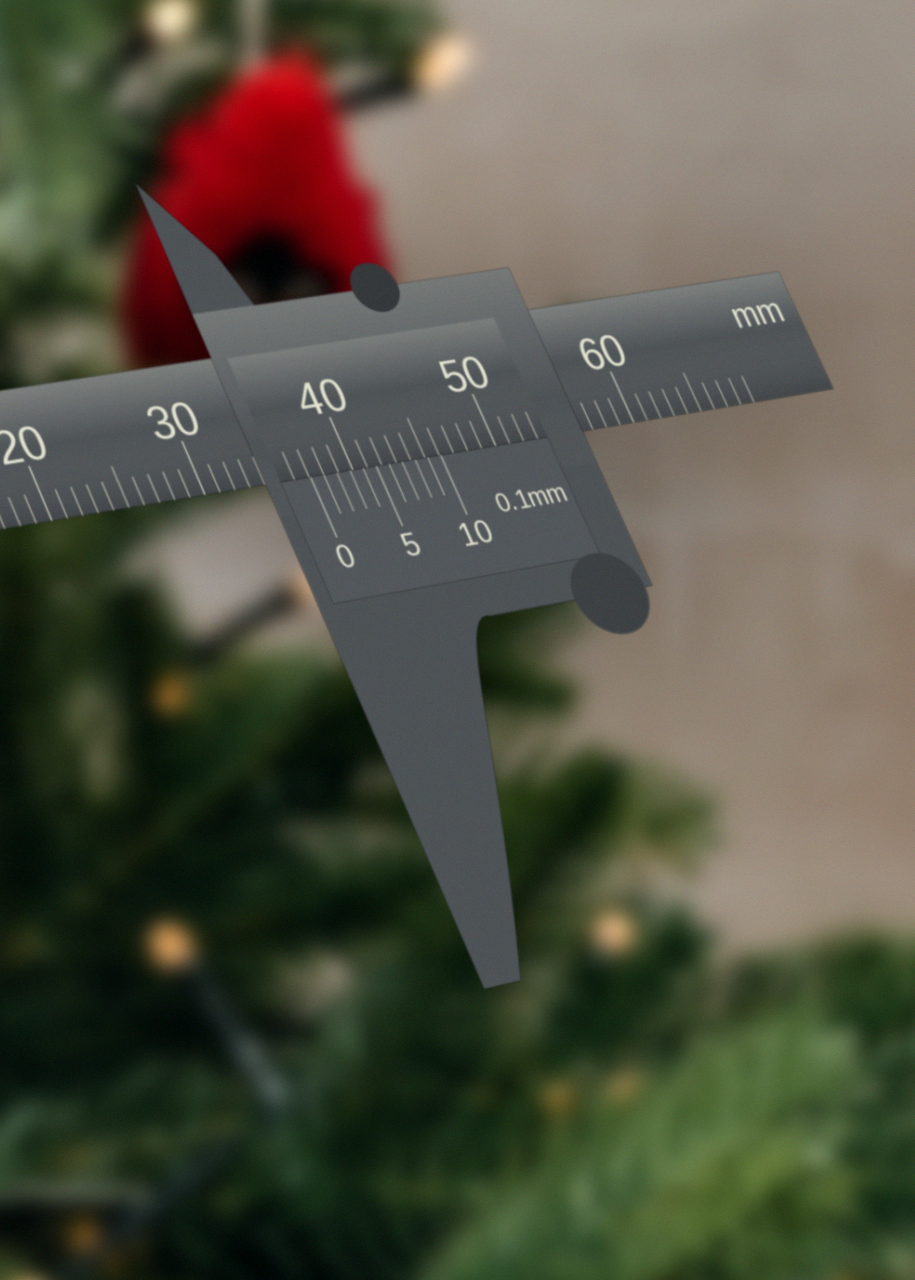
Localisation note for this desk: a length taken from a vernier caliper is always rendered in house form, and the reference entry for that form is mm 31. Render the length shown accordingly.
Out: mm 37.1
